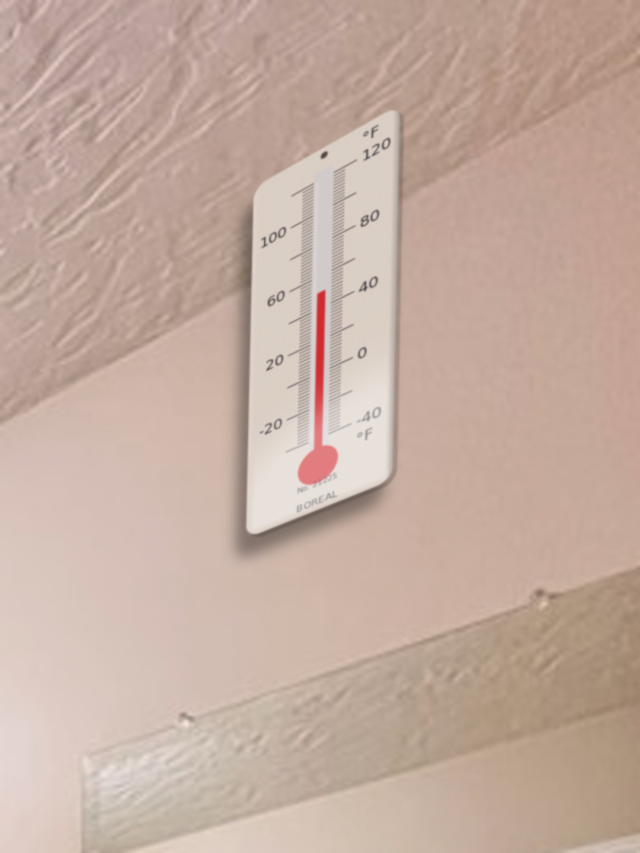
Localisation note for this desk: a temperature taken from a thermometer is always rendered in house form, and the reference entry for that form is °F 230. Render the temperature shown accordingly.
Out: °F 50
